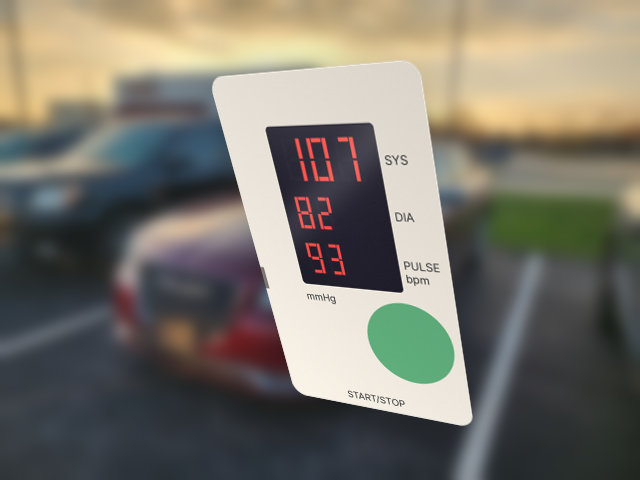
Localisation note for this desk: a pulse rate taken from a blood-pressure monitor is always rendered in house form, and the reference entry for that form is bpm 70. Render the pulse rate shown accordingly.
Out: bpm 93
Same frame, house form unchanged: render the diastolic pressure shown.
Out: mmHg 82
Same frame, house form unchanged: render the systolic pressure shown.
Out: mmHg 107
